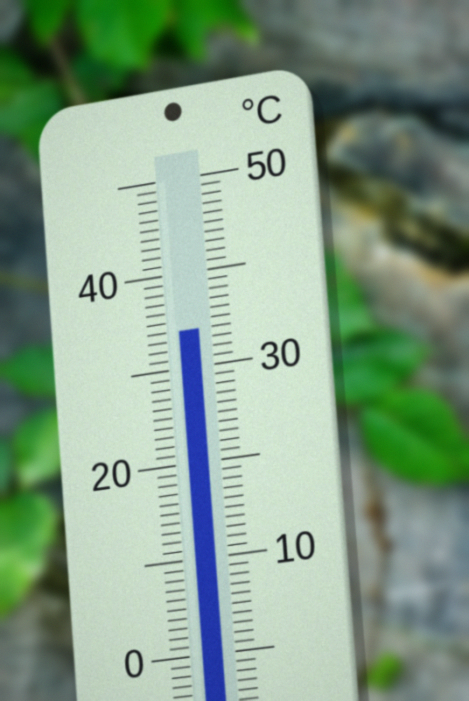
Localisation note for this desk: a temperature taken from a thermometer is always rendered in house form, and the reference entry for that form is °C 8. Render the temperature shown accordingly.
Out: °C 34
